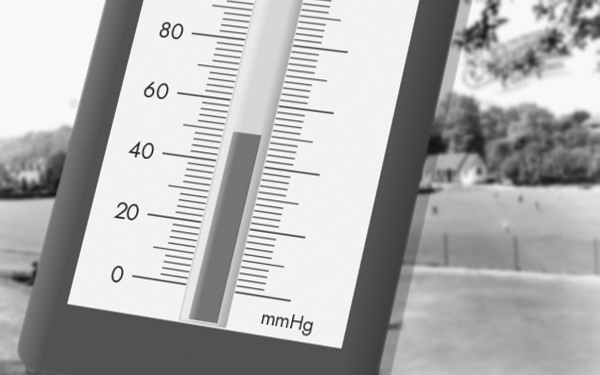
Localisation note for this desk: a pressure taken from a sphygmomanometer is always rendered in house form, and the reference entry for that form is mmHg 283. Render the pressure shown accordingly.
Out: mmHg 50
